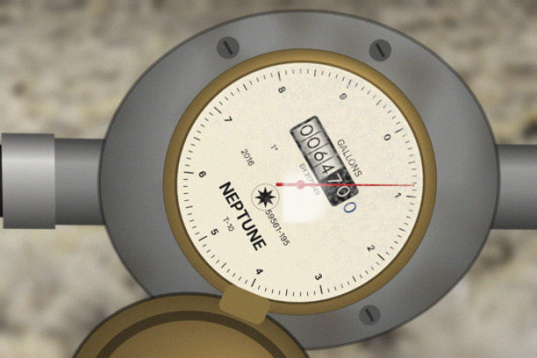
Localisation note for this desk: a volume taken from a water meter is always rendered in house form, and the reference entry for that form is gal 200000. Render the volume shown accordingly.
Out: gal 64700.8
